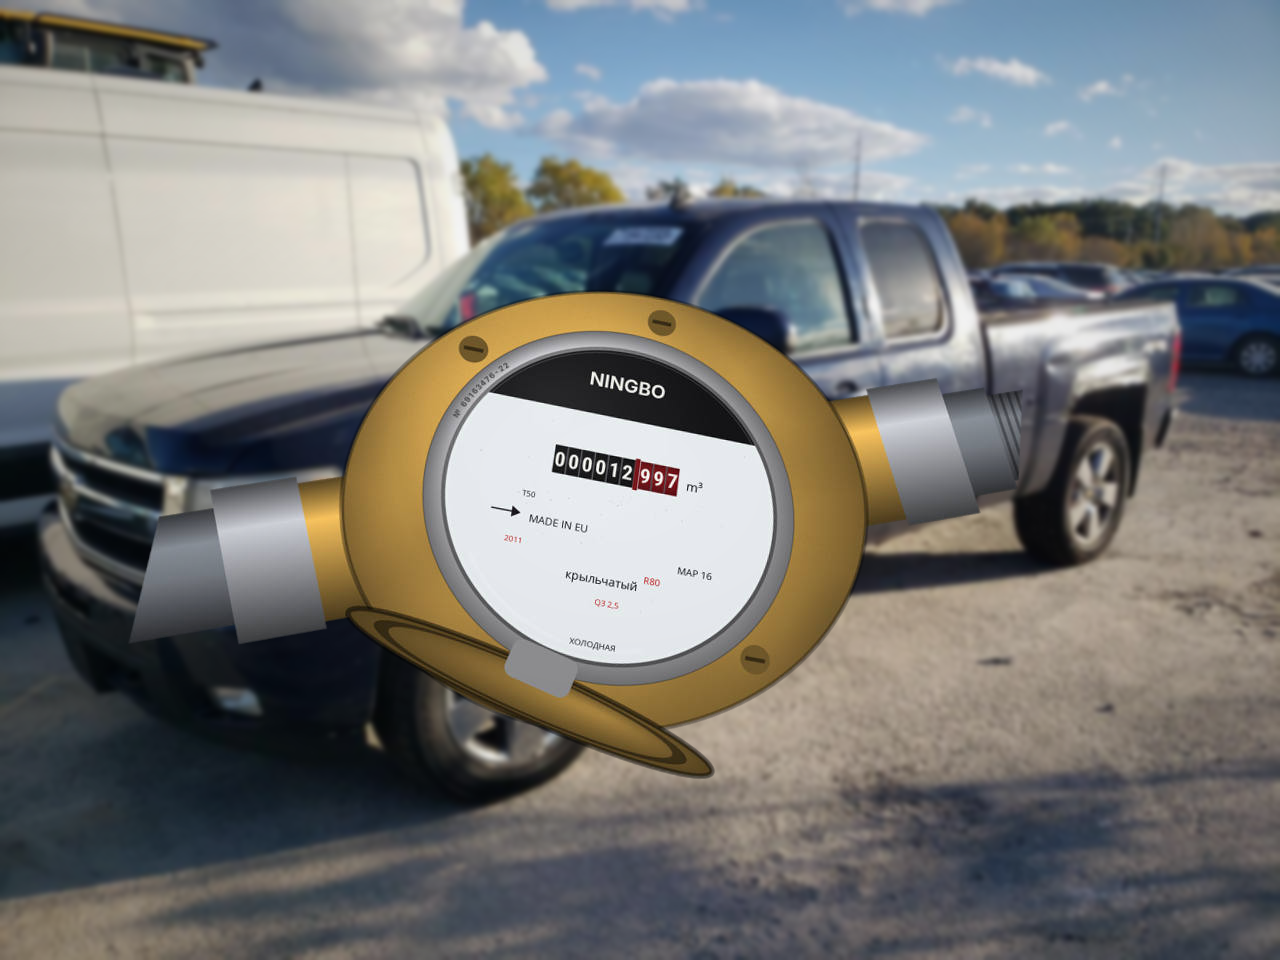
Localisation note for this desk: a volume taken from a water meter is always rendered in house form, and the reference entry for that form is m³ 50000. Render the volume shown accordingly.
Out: m³ 12.997
